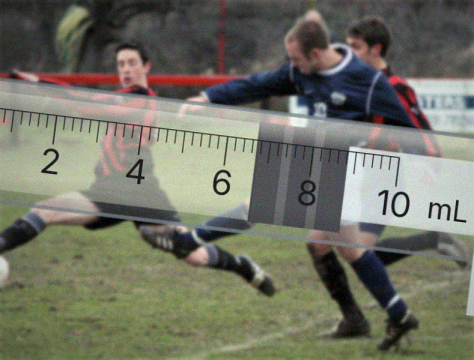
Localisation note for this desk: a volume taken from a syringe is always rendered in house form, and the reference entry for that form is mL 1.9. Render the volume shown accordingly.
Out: mL 6.7
